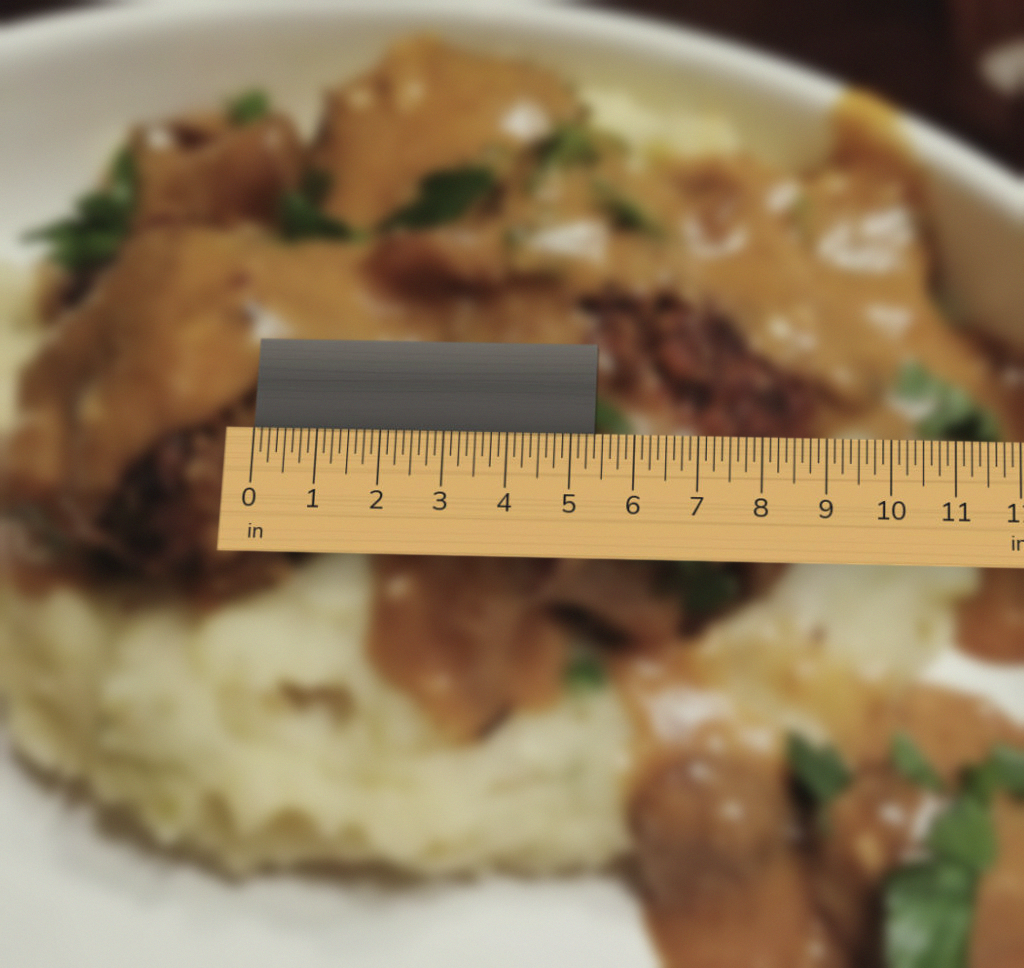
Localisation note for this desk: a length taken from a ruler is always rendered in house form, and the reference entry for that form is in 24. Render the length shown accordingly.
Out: in 5.375
